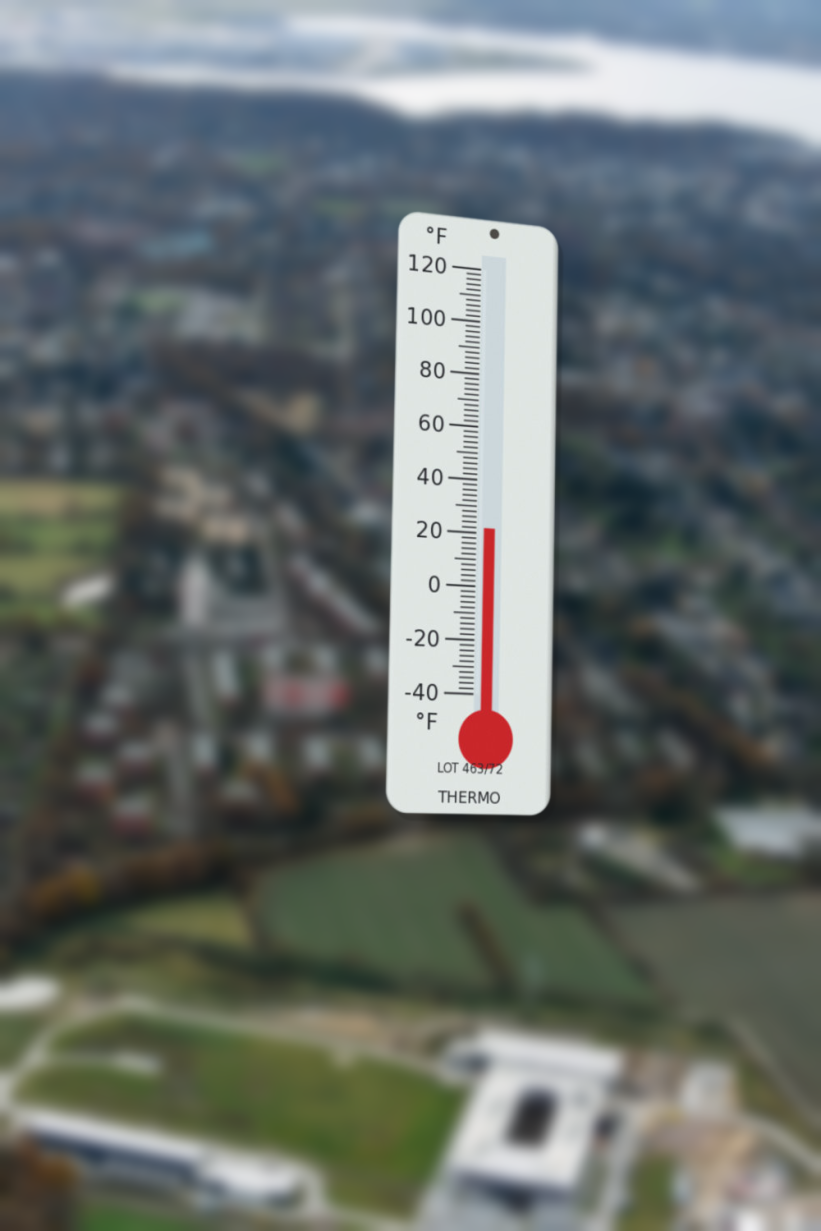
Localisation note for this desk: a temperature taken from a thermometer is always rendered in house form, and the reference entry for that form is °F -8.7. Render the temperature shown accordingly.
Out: °F 22
